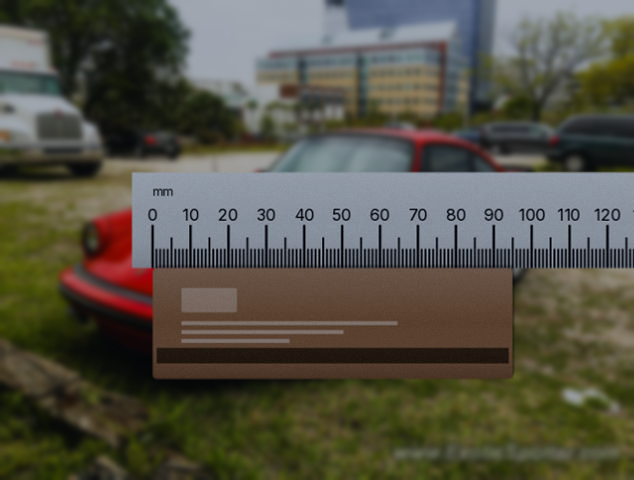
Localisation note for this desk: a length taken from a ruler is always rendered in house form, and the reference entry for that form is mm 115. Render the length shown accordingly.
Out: mm 95
